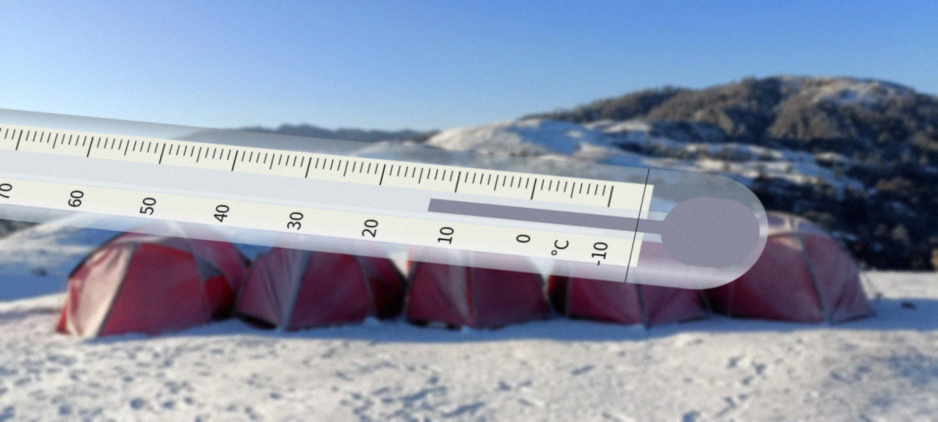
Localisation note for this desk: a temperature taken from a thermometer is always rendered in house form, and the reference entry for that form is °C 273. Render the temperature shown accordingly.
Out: °C 13
